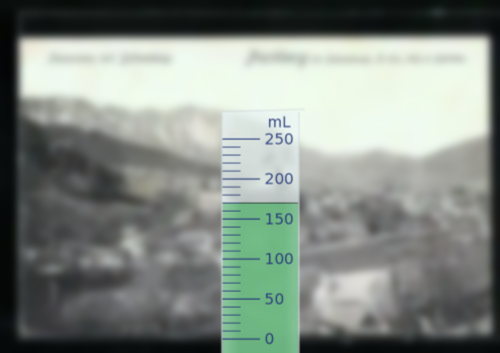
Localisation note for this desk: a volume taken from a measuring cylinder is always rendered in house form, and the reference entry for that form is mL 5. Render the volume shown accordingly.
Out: mL 170
